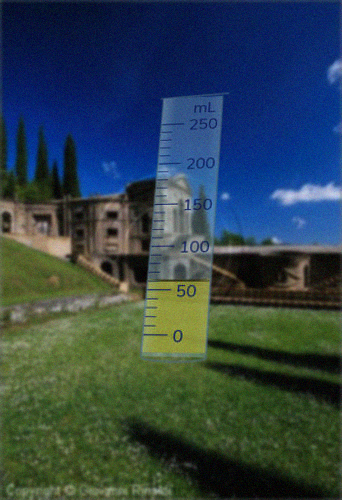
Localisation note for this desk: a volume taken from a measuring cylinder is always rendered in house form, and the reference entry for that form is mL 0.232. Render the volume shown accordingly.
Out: mL 60
